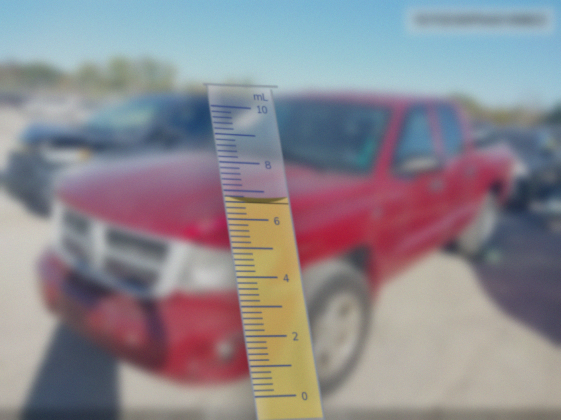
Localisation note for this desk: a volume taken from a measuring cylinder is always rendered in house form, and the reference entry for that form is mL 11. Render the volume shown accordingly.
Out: mL 6.6
